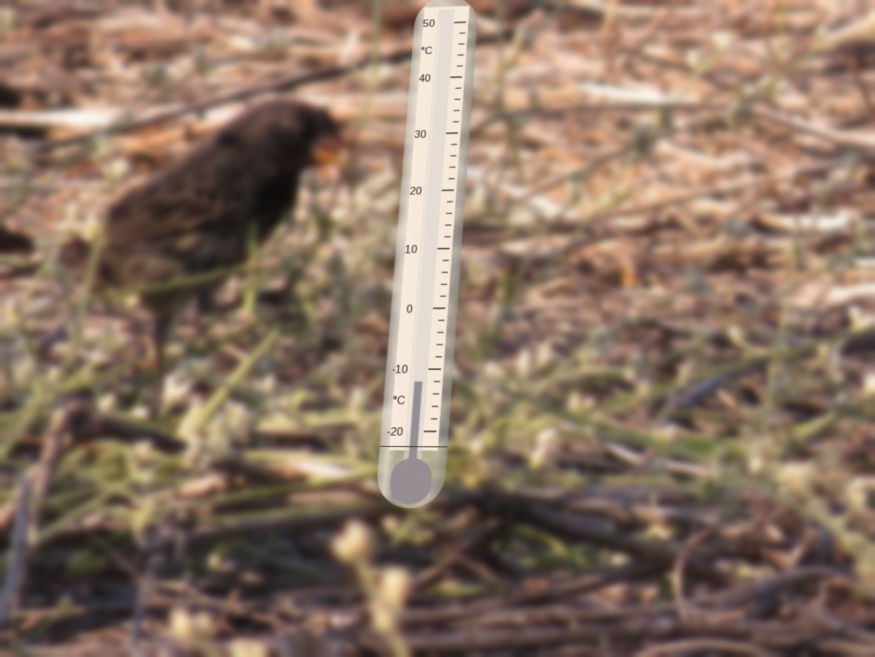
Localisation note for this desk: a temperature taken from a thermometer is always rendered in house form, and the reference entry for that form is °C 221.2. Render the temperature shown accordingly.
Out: °C -12
